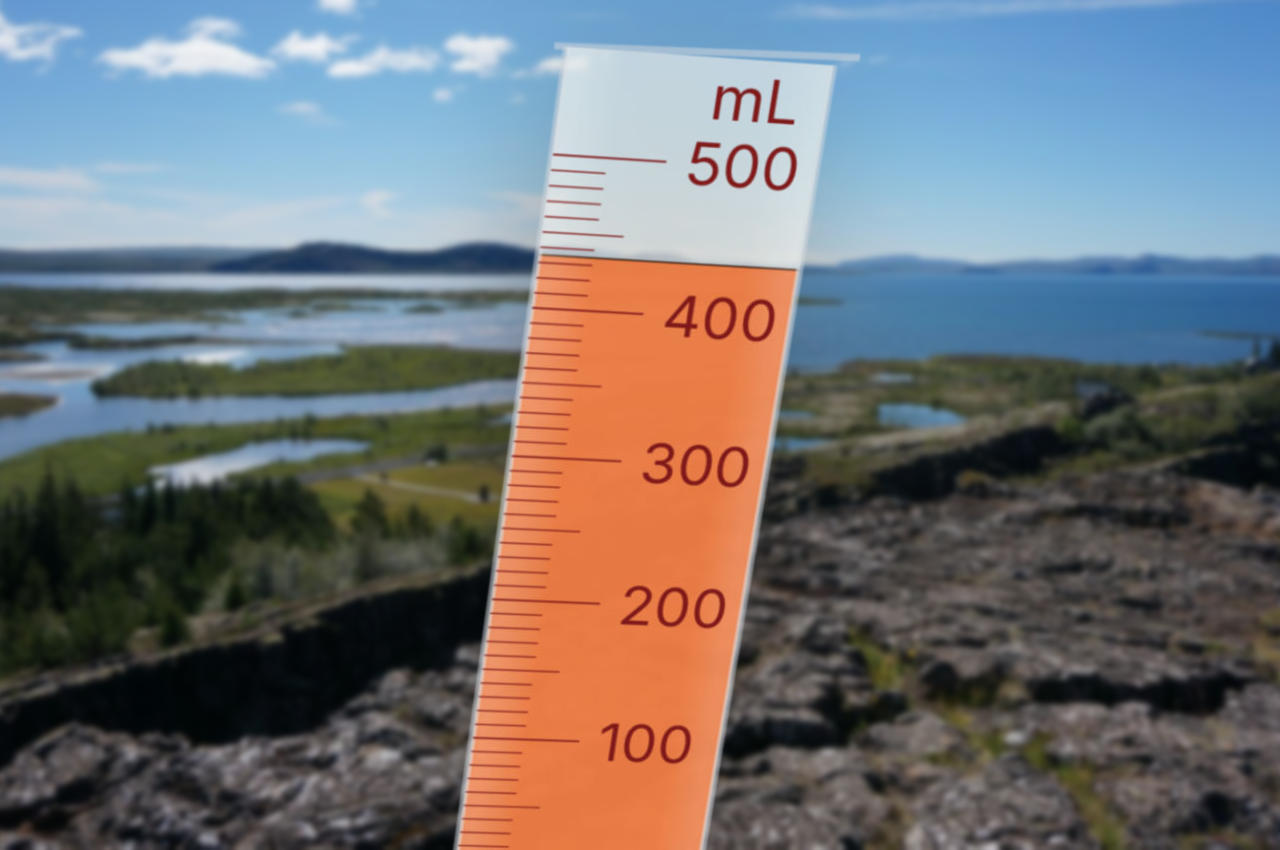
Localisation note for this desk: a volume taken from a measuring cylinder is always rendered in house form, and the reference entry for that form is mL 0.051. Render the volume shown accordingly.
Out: mL 435
